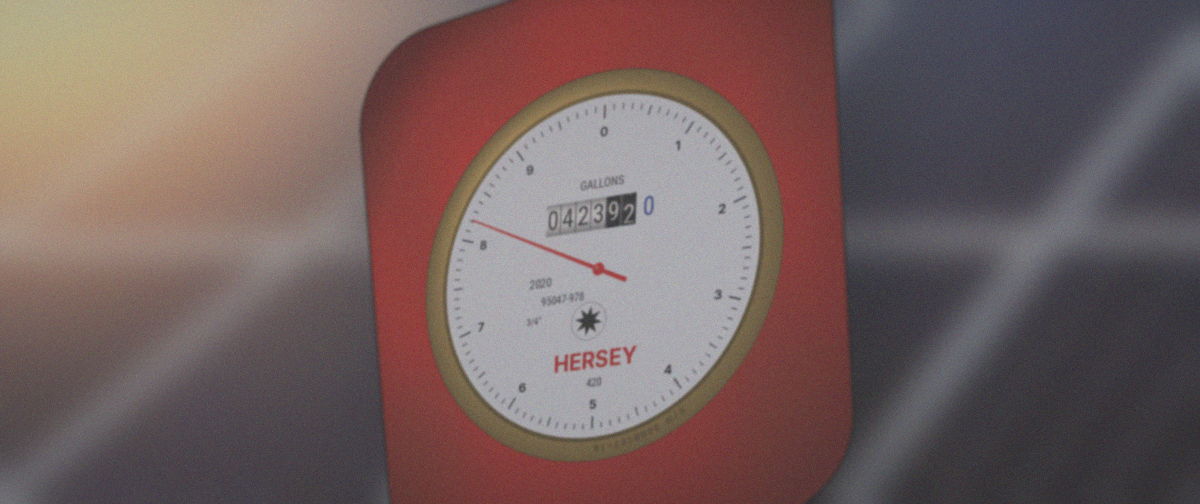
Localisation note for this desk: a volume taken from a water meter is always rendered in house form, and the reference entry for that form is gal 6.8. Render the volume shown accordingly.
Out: gal 423918.2
